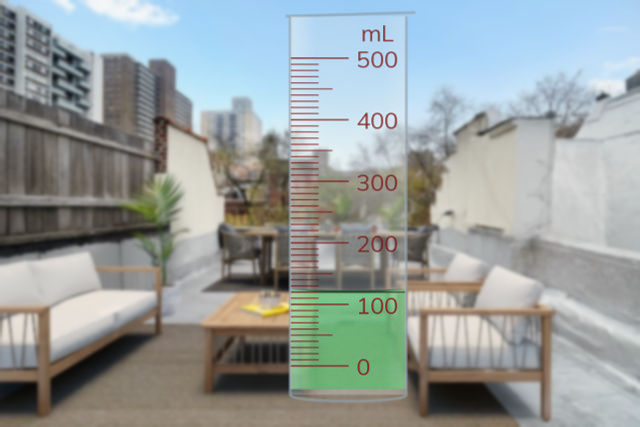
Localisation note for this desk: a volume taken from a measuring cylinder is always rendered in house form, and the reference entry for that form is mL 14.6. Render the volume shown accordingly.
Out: mL 120
